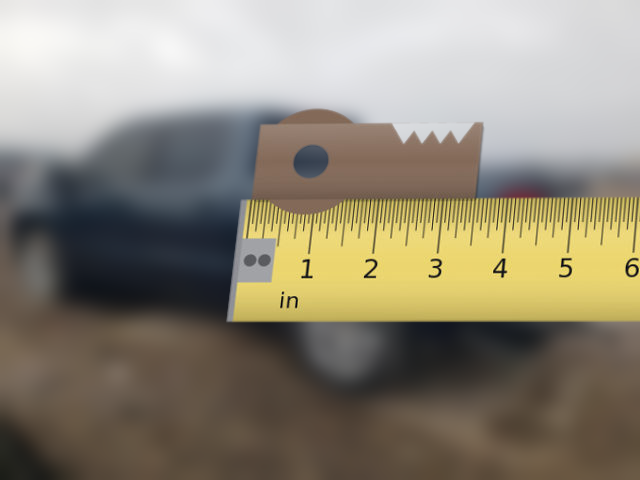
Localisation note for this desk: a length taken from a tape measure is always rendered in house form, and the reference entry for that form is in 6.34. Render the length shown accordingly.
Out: in 3.5
